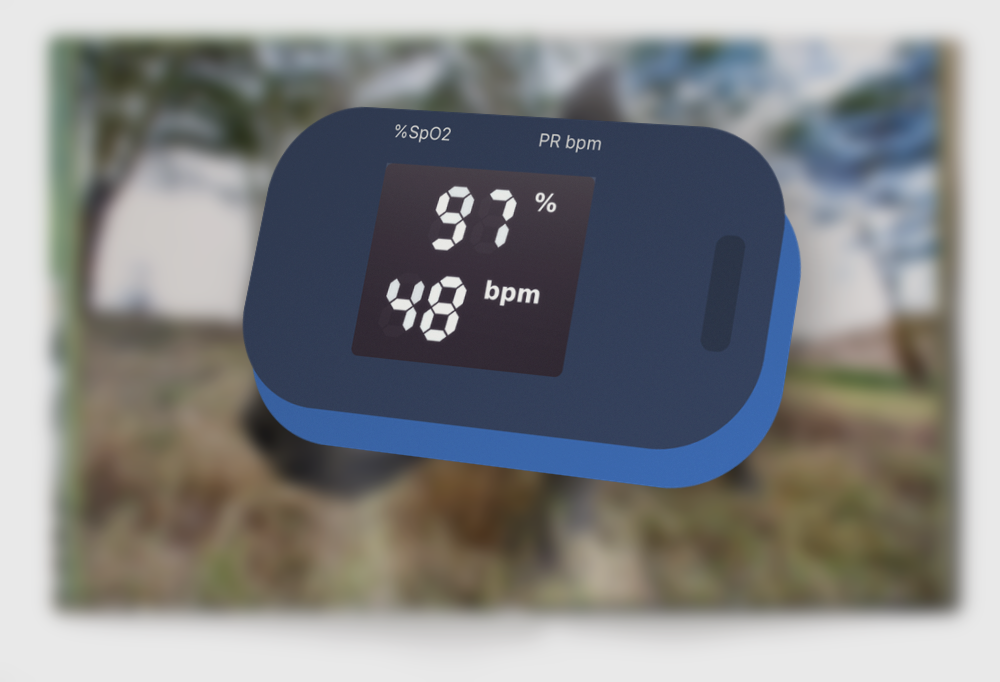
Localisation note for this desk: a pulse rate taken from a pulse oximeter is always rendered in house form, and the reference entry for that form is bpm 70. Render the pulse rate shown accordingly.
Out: bpm 48
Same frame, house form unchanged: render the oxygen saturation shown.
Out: % 97
